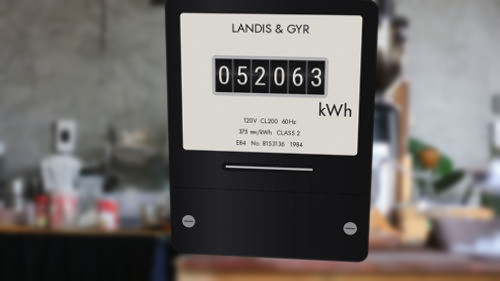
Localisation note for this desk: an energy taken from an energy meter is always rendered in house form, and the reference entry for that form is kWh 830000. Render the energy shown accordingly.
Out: kWh 52063
